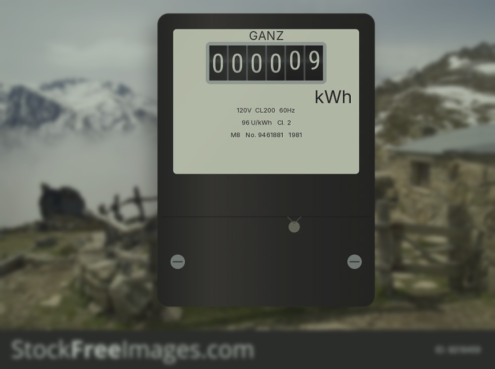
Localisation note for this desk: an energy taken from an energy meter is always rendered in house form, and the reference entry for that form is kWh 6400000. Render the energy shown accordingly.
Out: kWh 9
